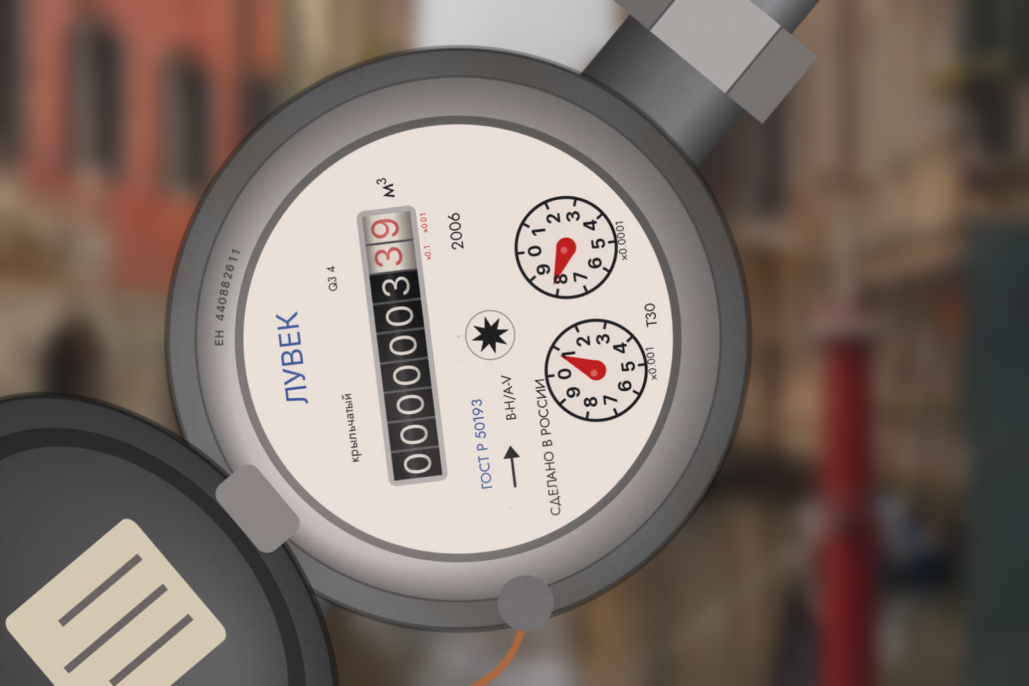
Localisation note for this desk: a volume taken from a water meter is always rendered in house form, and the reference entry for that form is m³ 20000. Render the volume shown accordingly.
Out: m³ 3.3908
